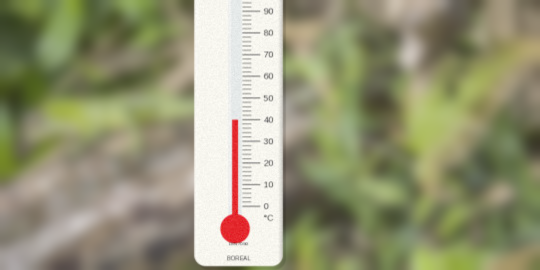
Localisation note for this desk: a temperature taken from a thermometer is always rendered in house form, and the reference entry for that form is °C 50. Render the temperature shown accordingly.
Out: °C 40
